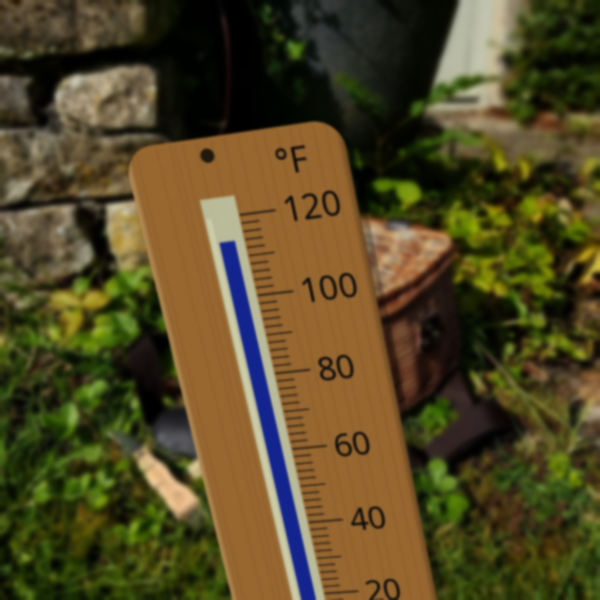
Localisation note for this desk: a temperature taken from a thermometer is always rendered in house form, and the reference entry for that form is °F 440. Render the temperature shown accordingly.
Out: °F 114
